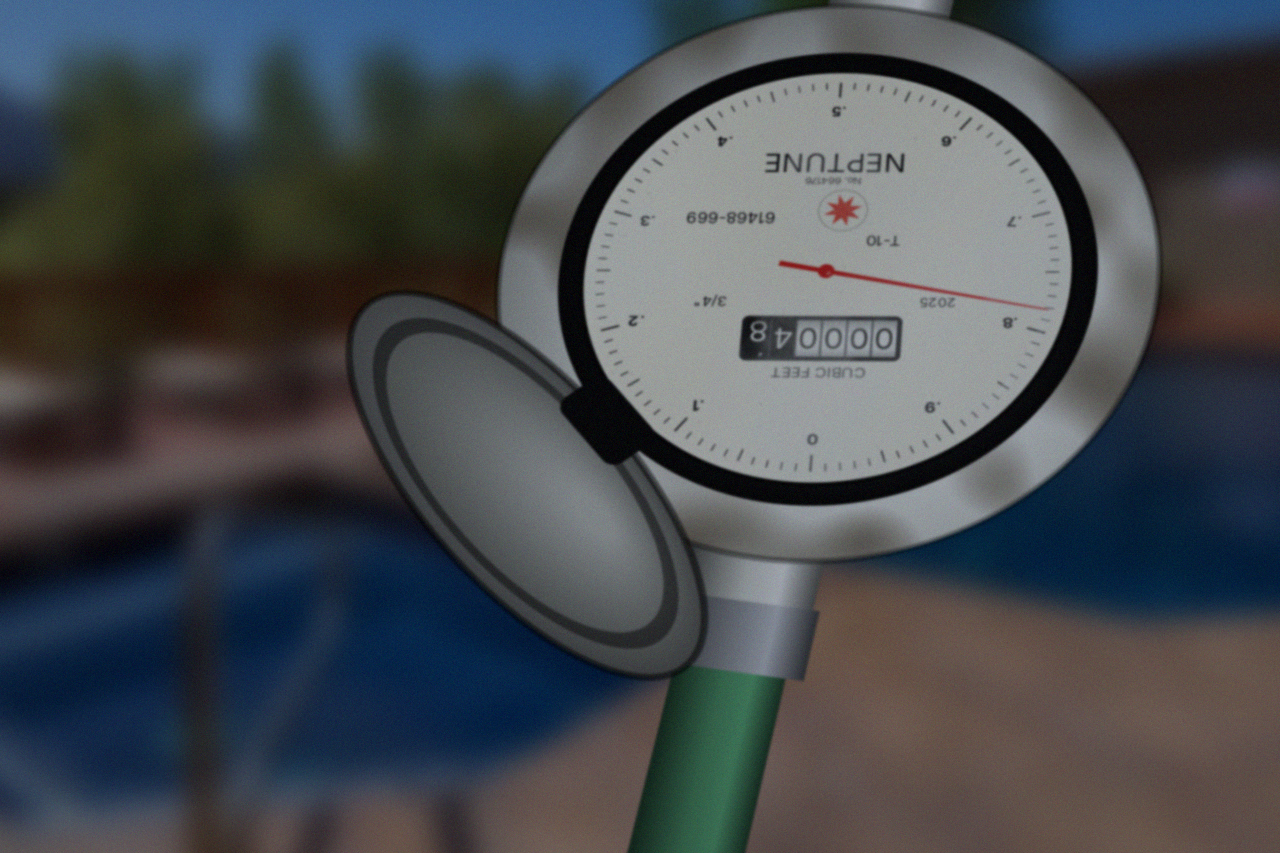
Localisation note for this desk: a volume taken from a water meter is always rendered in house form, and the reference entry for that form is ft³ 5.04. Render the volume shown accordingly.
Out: ft³ 47.78
